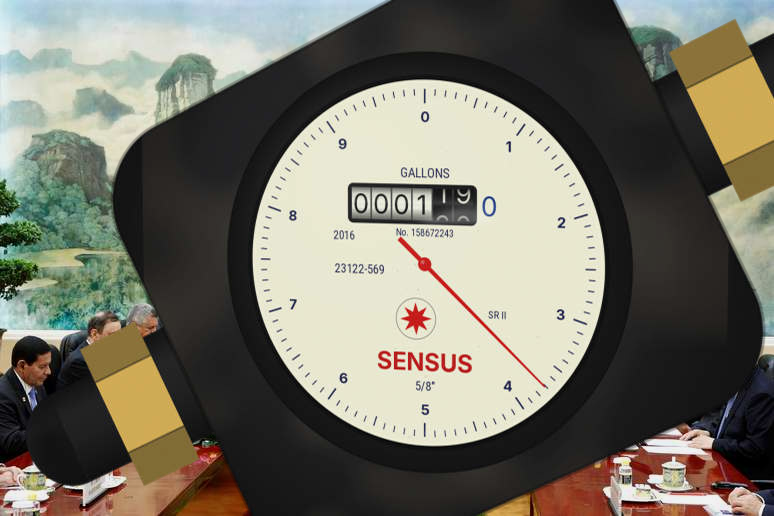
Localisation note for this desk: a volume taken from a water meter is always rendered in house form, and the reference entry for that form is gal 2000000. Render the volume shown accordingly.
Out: gal 1193.7
